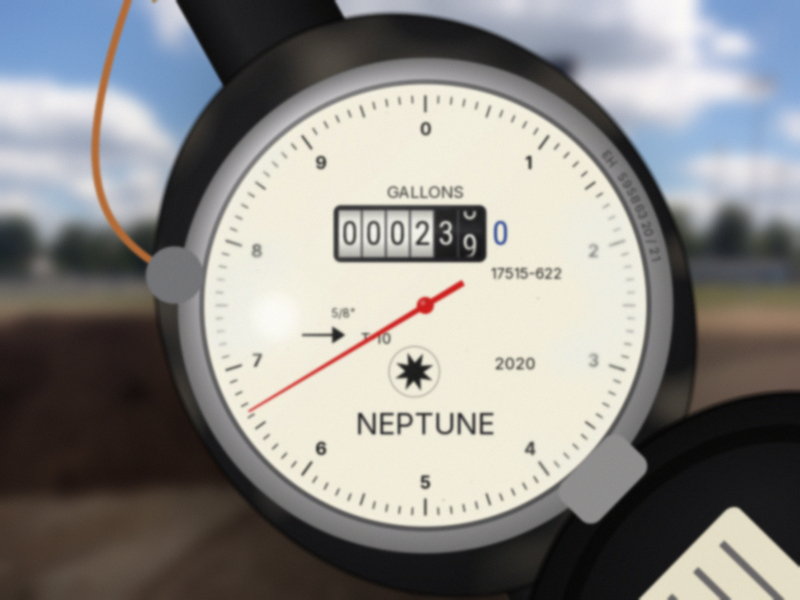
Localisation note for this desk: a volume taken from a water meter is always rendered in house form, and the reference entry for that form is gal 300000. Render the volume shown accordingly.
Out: gal 2386.6
